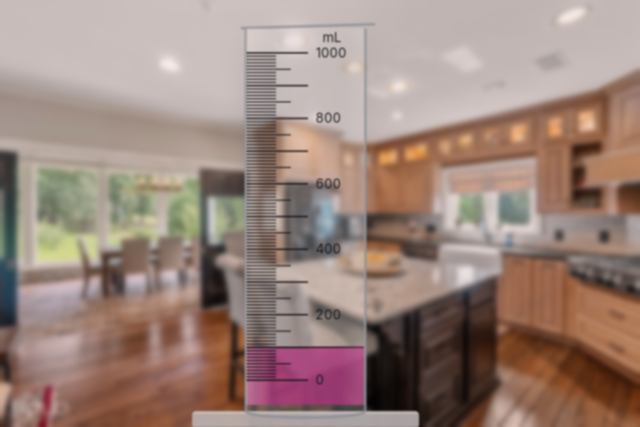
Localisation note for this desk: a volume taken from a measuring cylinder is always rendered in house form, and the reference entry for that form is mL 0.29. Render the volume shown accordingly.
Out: mL 100
